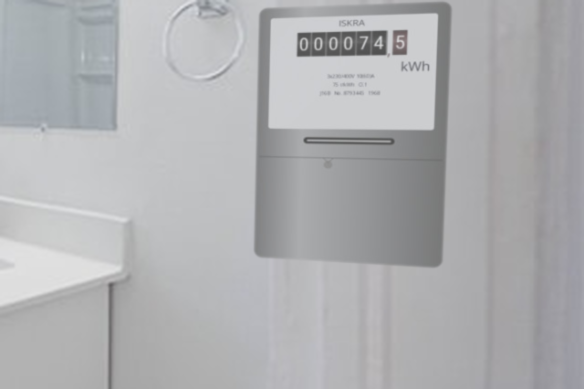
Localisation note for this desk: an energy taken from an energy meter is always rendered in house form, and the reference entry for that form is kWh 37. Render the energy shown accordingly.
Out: kWh 74.5
